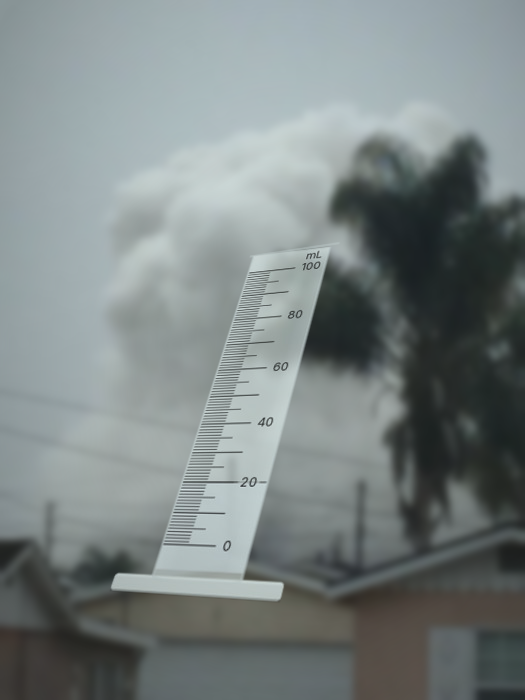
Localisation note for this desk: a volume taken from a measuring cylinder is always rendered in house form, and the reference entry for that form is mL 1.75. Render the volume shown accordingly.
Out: mL 20
